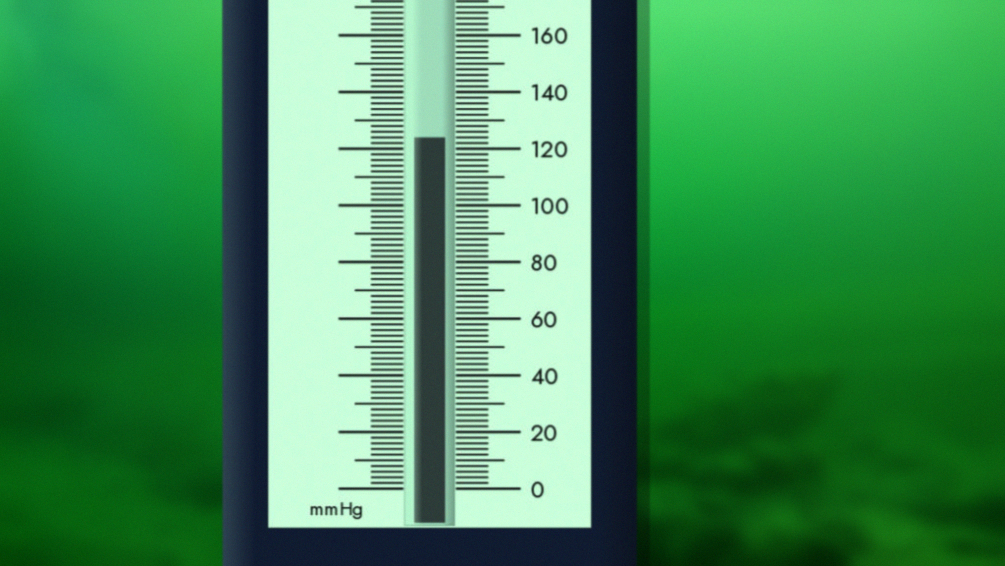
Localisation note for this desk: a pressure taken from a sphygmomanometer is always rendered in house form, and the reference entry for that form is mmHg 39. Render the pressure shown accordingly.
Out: mmHg 124
